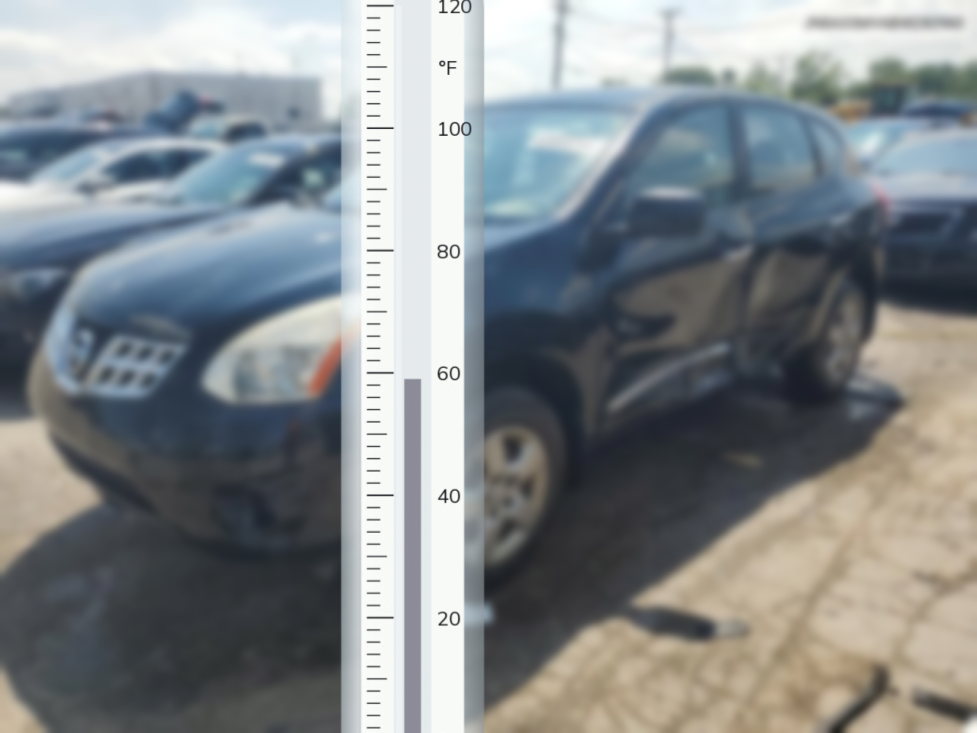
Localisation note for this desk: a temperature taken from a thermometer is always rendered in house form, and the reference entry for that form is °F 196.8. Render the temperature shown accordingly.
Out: °F 59
